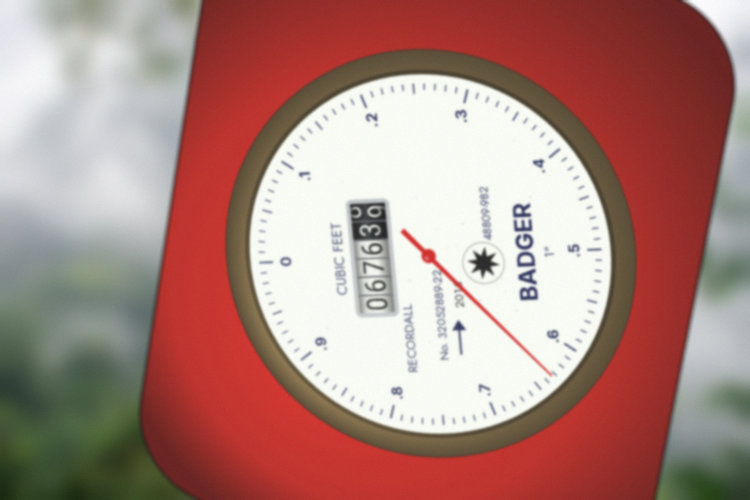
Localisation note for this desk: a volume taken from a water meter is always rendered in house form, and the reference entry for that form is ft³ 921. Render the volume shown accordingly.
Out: ft³ 67638.63
